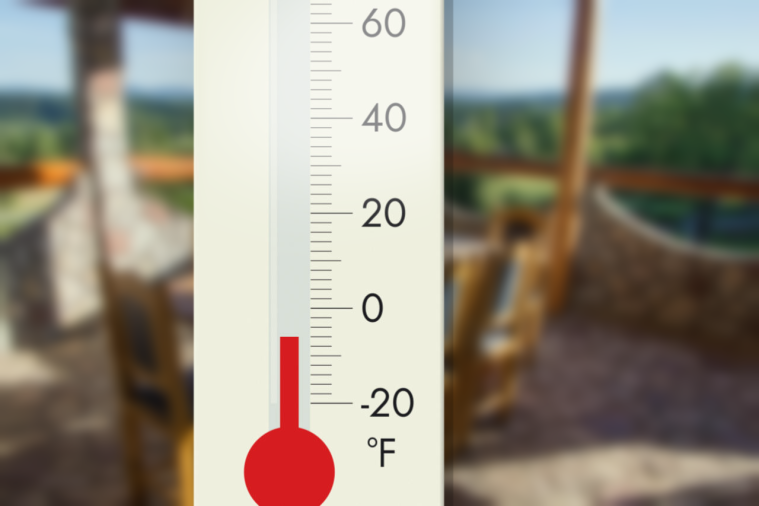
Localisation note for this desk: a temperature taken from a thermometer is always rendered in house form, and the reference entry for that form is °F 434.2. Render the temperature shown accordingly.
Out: °F -6
